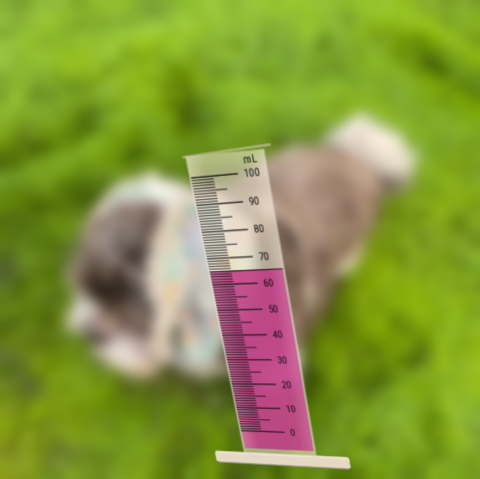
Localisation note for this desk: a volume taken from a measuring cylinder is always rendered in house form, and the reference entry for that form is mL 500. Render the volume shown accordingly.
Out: mL 65
